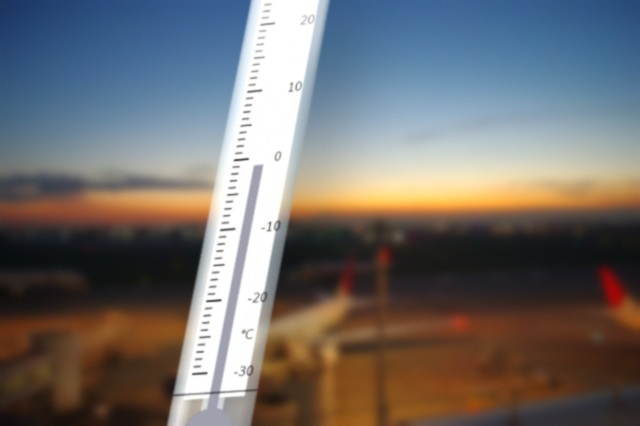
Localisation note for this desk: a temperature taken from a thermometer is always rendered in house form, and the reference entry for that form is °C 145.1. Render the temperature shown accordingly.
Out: °C -1
